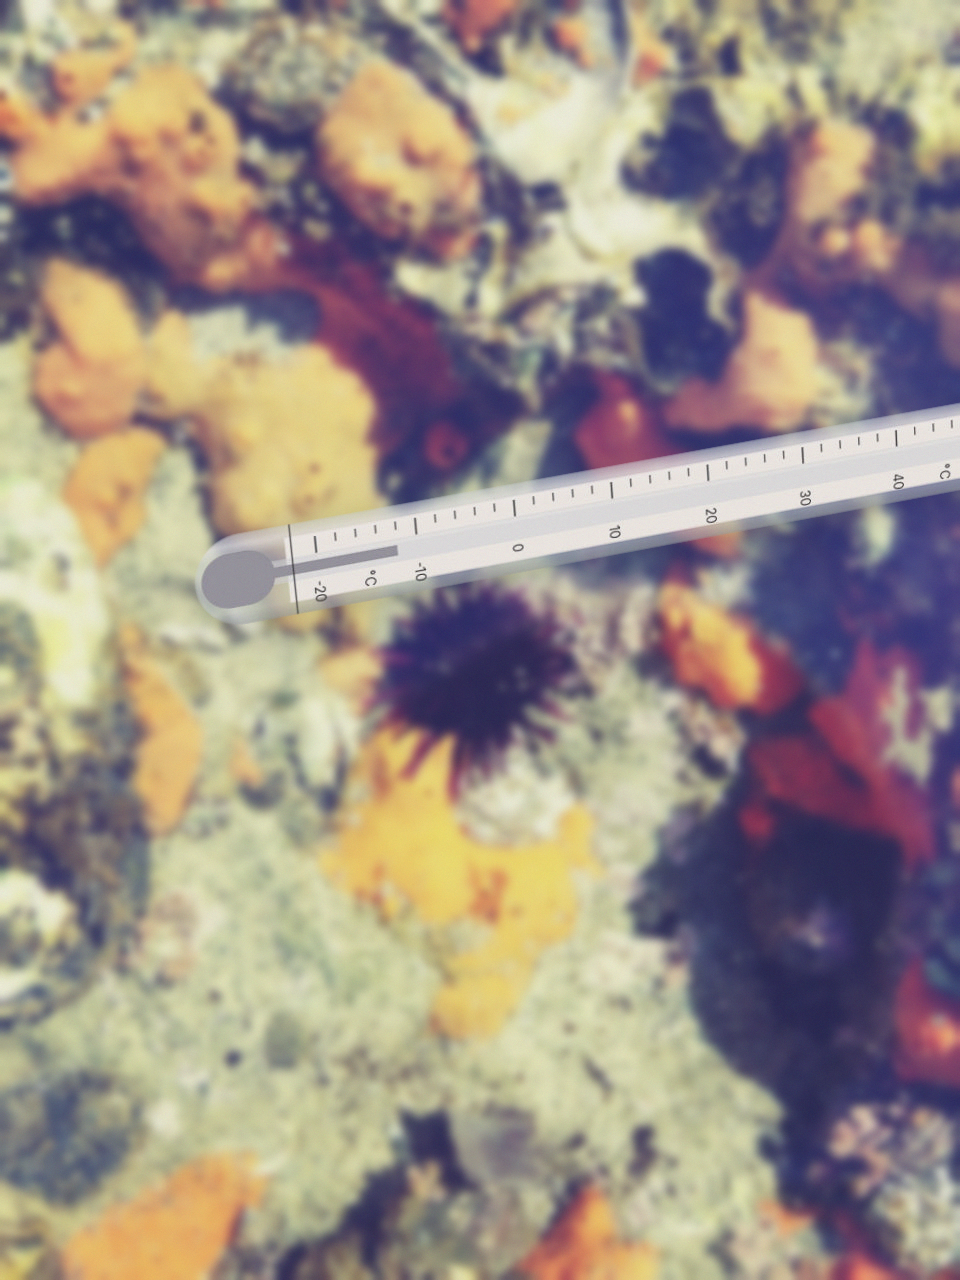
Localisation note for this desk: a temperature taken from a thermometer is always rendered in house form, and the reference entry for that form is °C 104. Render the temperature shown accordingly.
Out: °C -12
